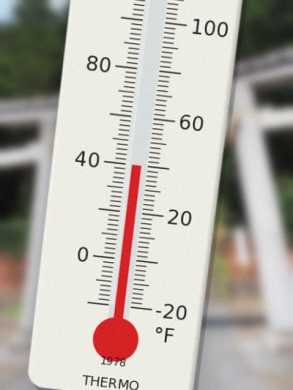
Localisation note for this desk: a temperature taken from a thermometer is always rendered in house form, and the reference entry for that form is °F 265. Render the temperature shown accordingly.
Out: °F 40
